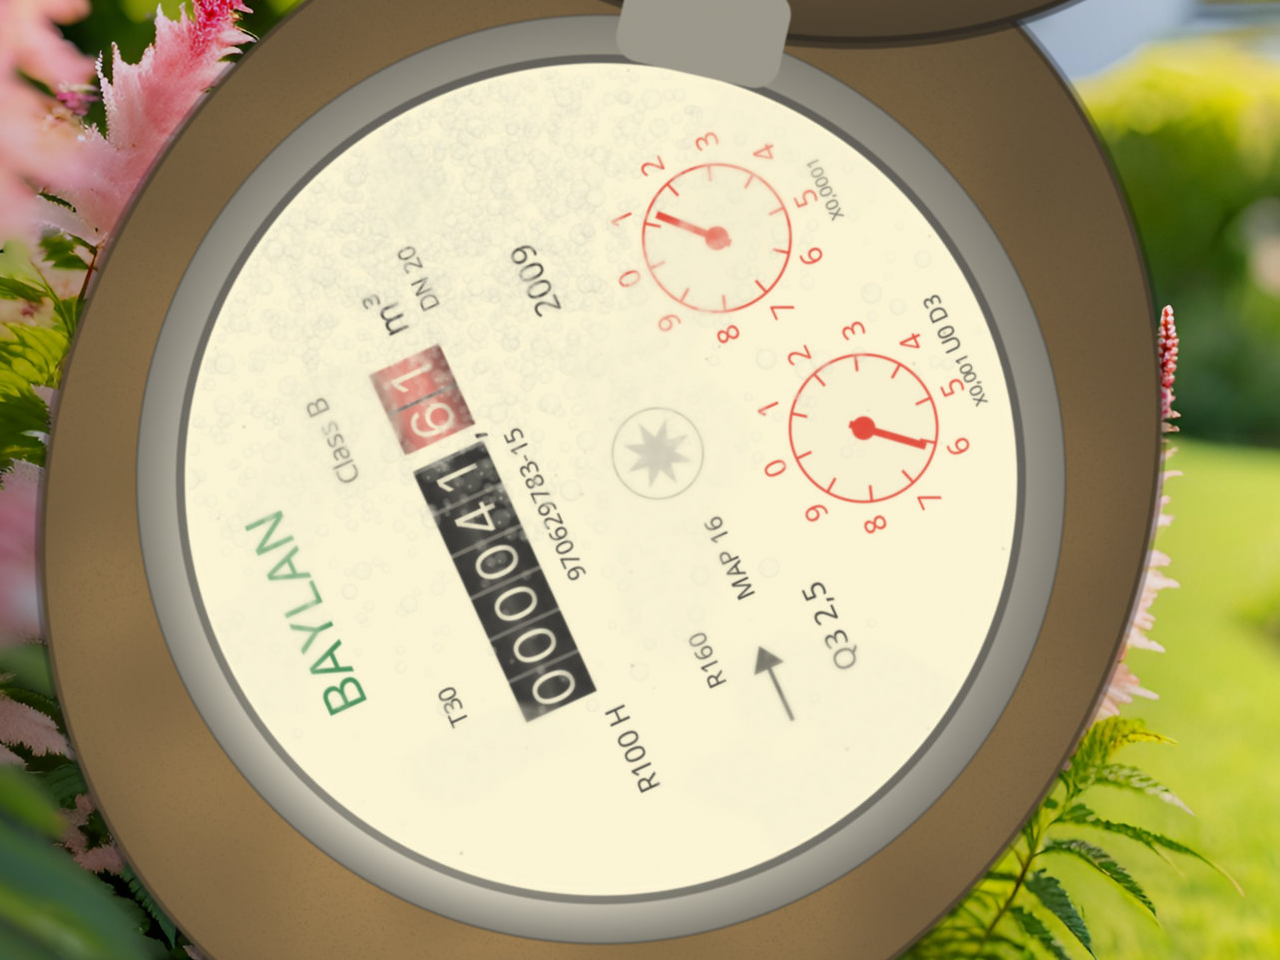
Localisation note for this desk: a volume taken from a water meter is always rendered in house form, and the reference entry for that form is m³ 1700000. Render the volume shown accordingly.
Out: m³ 41.6161
